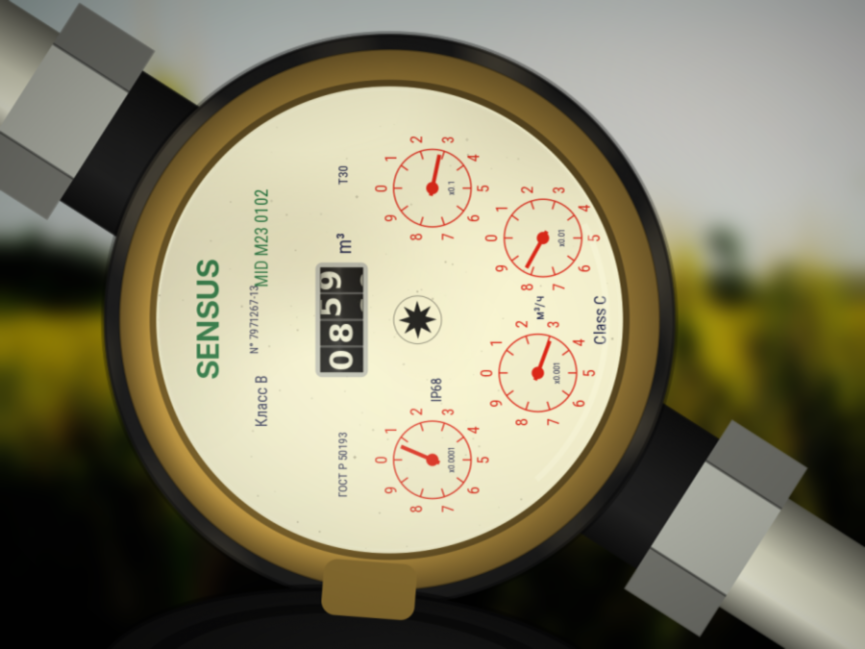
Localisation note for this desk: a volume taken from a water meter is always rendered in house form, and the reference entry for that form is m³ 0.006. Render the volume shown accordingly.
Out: m³ 859.2830
